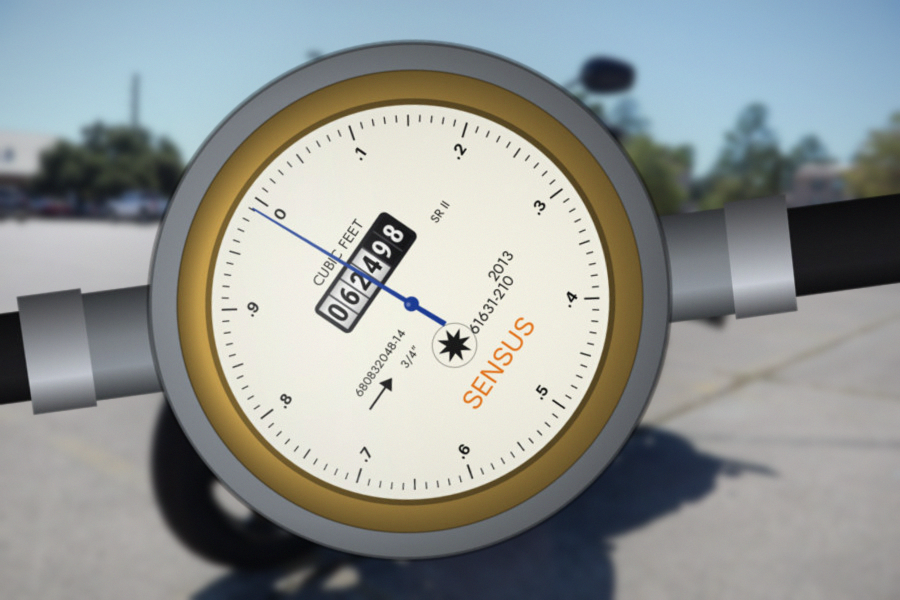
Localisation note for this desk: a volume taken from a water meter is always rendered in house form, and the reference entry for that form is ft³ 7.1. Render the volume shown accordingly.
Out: ft³ 62497.99
